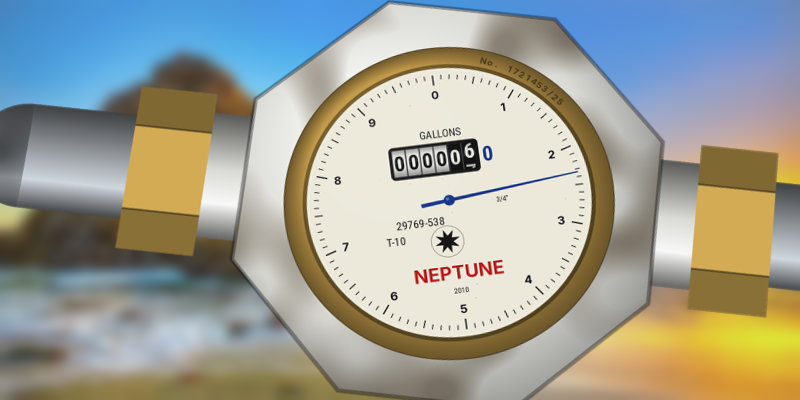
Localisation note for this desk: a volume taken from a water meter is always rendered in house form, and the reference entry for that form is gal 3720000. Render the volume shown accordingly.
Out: gal 62.3
